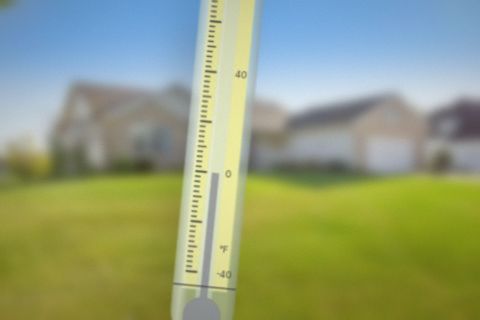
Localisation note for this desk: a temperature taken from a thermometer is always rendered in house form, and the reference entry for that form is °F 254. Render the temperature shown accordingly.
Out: °F 0
